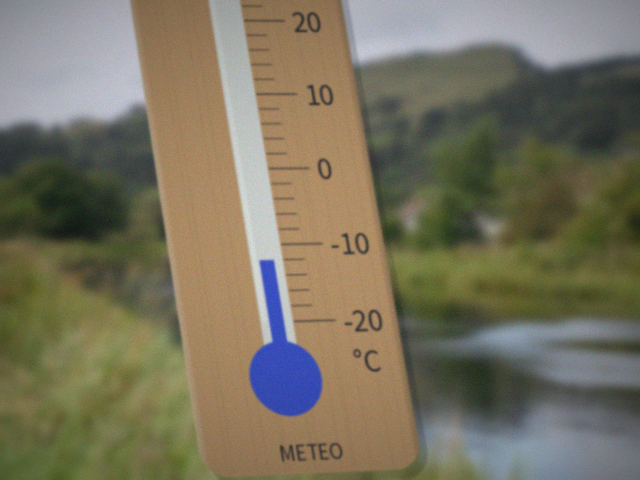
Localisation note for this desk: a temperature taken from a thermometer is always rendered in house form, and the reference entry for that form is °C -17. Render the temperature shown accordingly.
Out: °C -12
